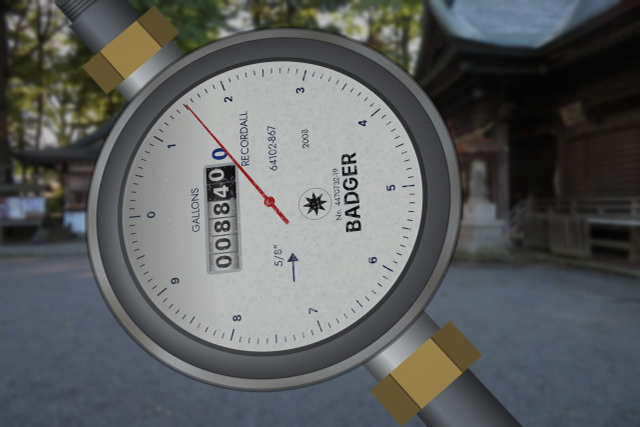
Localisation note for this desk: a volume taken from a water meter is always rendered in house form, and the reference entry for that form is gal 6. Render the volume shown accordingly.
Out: gal 88401.5
